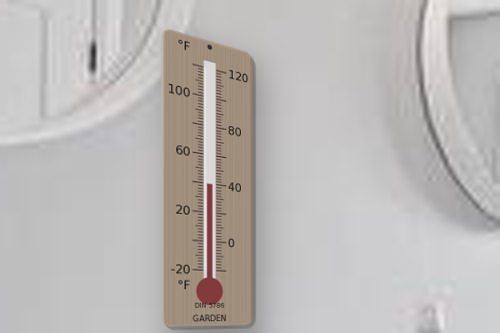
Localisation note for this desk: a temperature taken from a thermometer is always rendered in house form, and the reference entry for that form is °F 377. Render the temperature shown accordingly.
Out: °F 40
